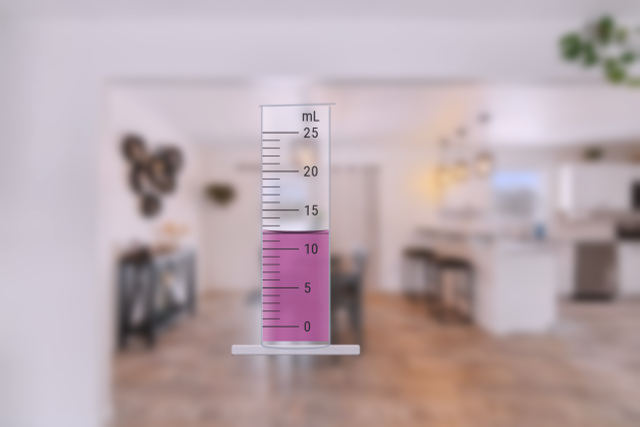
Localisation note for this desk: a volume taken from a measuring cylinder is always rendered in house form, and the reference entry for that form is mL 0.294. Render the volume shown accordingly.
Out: mL 12
